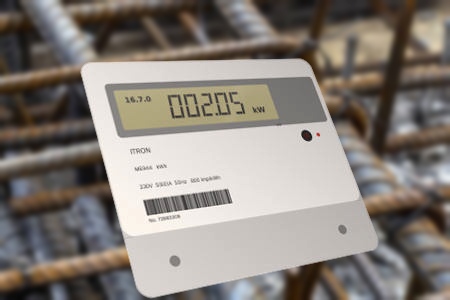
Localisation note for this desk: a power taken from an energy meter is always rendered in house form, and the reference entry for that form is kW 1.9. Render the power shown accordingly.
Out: kW 2.05
